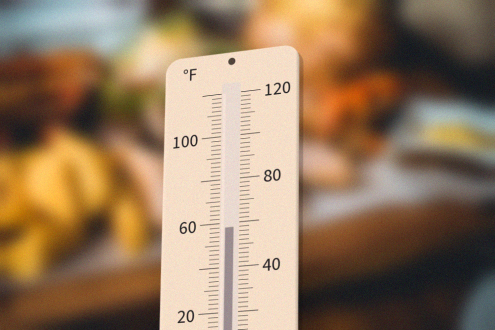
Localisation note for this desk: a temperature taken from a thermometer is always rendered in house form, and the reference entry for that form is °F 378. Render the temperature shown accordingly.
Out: °F 58
